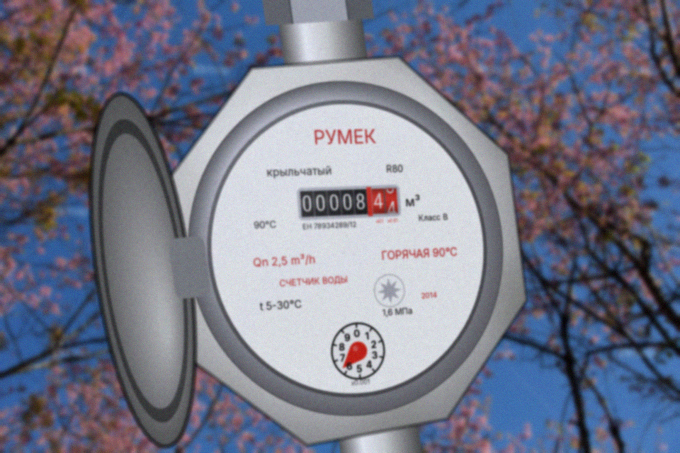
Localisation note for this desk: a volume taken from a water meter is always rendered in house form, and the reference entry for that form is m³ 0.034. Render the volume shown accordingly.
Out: m³ 8.436
